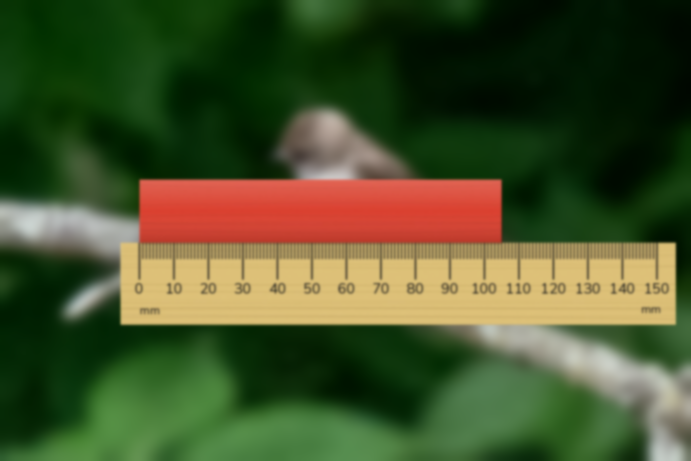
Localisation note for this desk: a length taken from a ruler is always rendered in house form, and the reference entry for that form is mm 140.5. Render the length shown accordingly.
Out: mm 105
